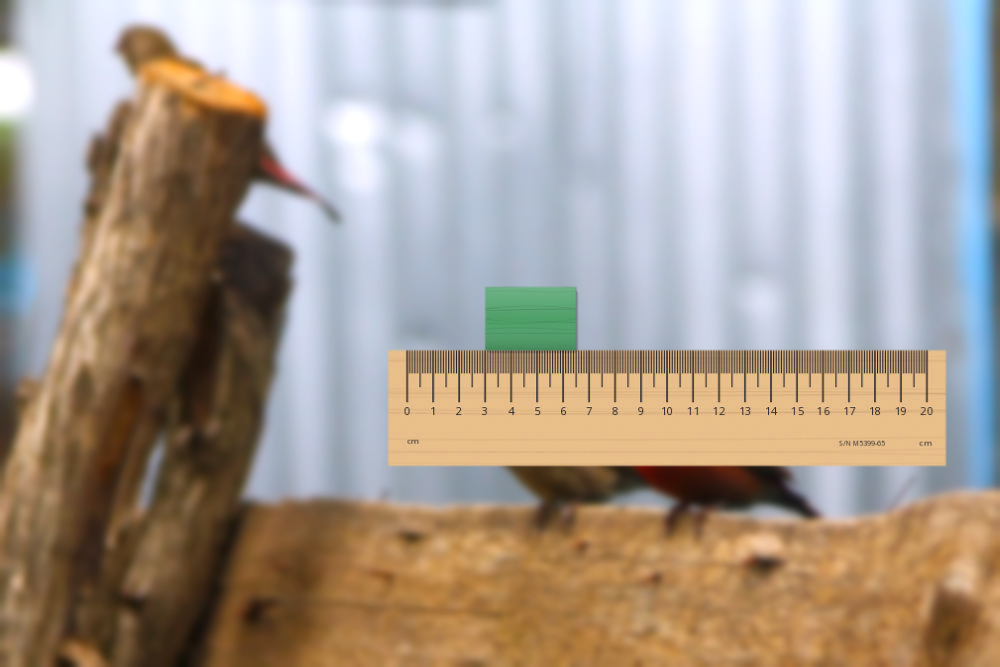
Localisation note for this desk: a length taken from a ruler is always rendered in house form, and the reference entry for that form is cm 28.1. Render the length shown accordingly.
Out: cm 3.5
